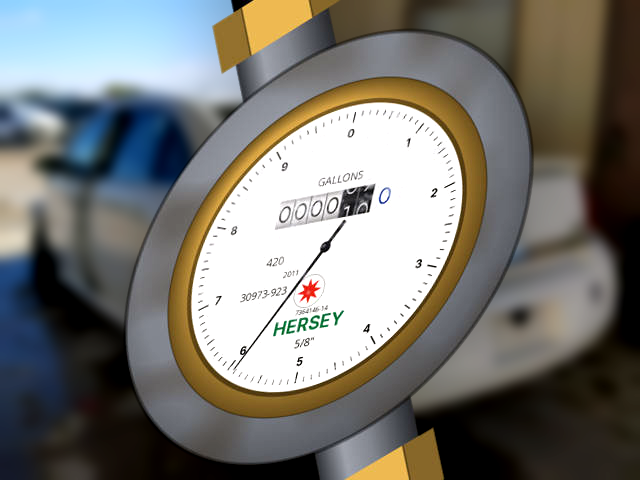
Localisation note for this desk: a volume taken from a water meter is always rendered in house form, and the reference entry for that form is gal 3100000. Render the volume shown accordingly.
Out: gal 95.9
